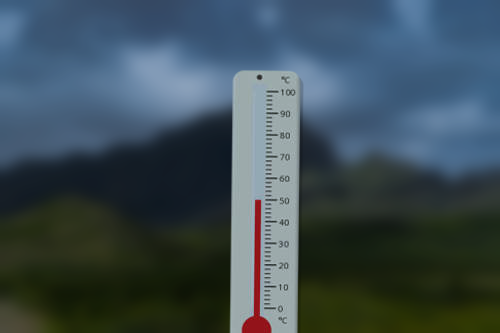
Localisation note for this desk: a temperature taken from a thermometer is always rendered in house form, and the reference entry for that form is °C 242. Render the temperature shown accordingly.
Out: °C 50
